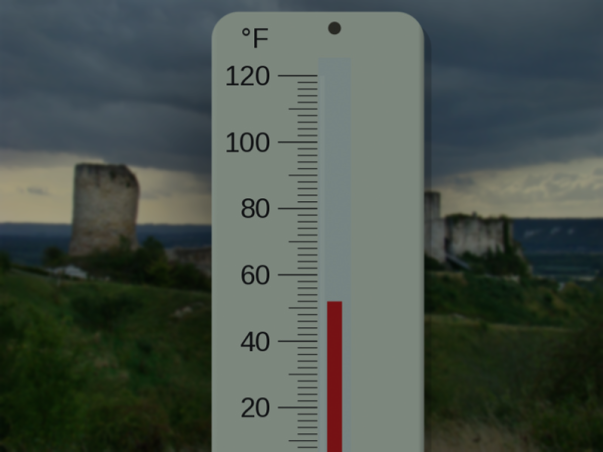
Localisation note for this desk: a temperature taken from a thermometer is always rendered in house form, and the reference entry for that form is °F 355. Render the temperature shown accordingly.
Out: °F 52
